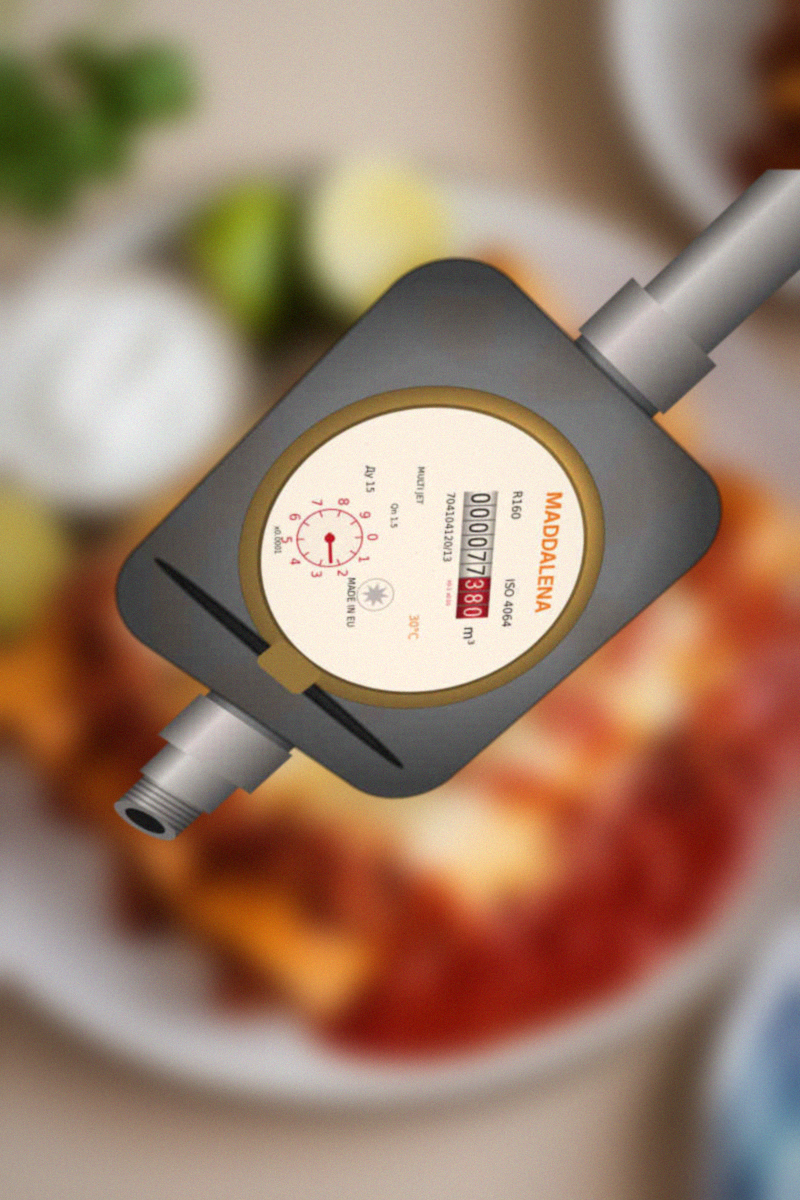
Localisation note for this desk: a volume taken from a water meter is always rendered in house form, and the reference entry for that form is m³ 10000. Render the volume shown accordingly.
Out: m³ 77.3802
